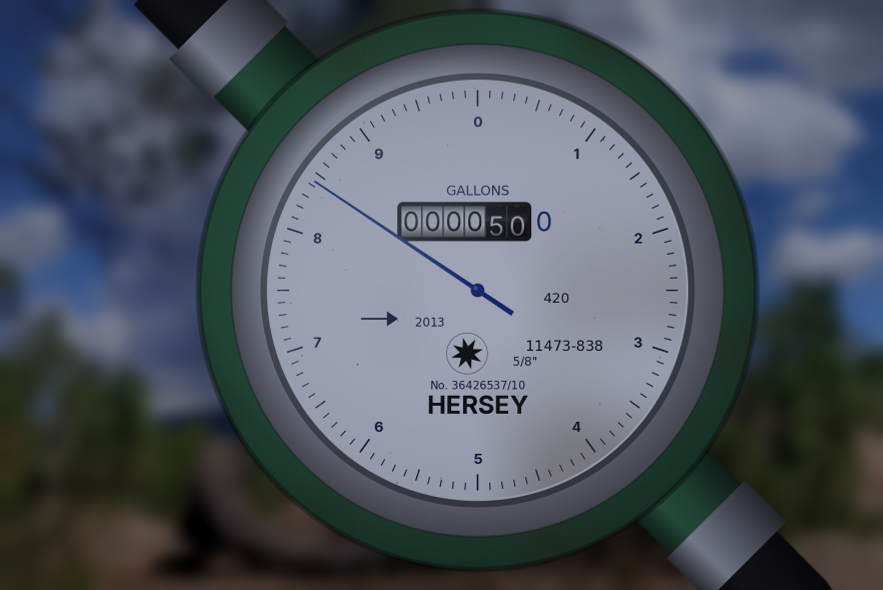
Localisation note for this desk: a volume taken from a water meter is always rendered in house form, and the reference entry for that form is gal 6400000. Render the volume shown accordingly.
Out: gal 498.4
